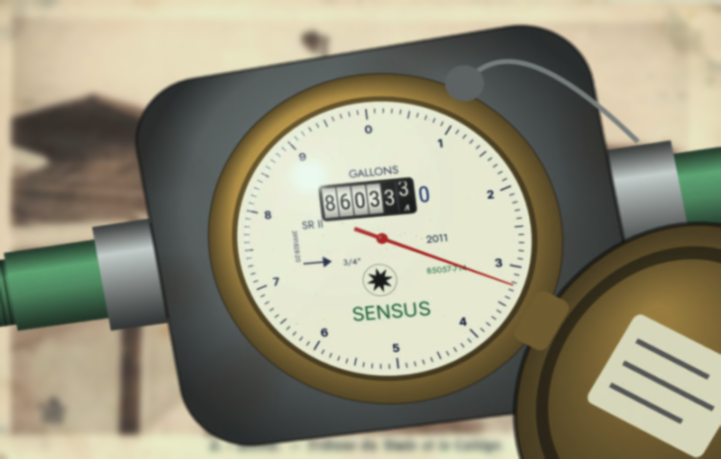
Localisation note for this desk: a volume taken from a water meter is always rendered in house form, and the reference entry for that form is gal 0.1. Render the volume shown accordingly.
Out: gal 8603333.2
